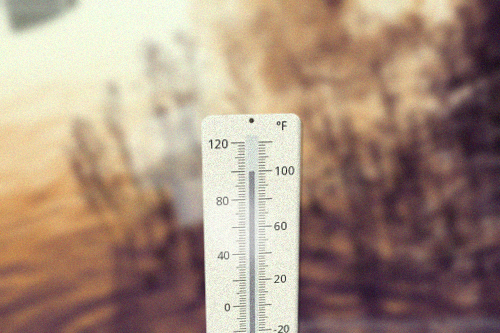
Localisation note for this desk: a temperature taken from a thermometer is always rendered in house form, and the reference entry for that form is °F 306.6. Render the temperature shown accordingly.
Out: °F 100
